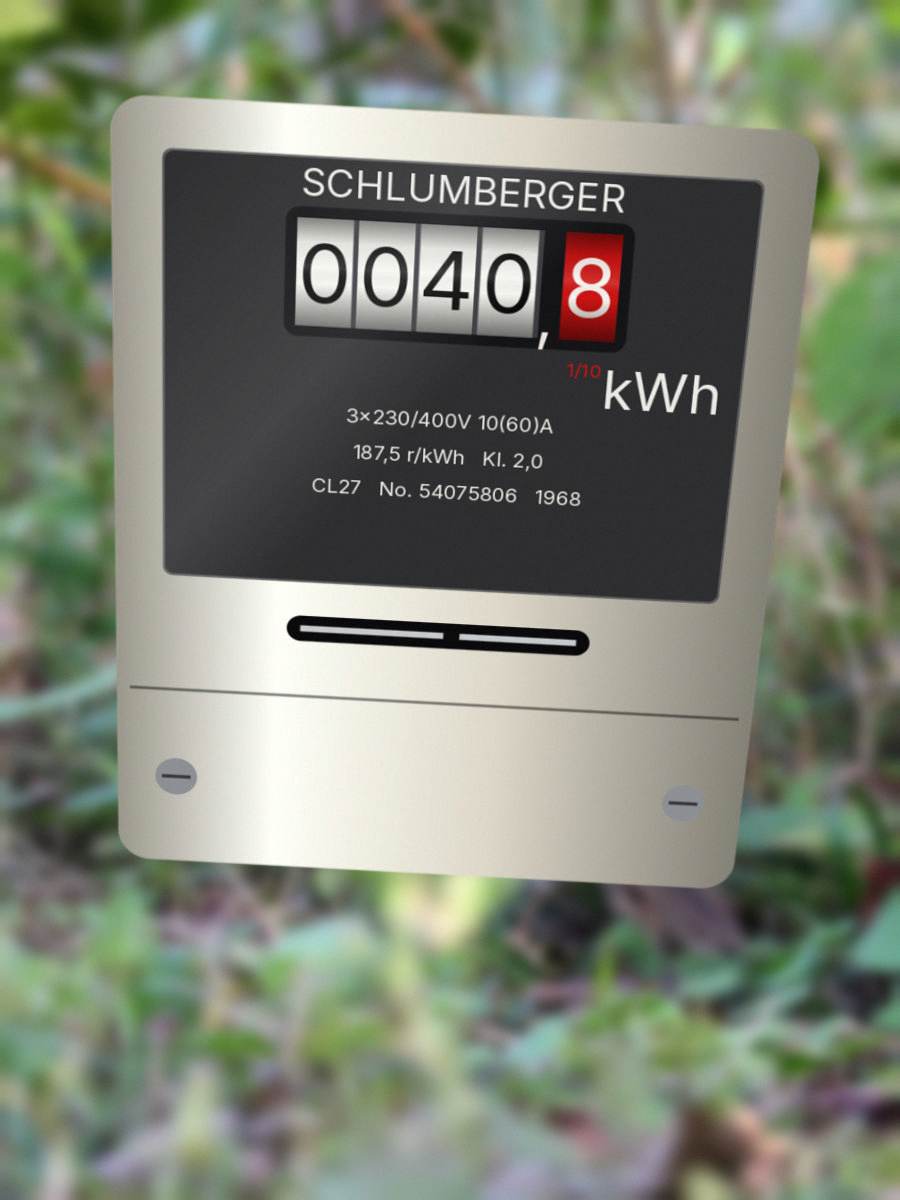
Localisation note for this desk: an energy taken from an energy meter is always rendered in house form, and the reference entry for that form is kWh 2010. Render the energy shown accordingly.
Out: kWh 40.8
